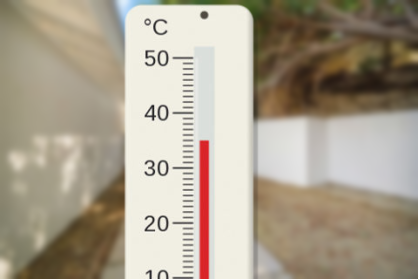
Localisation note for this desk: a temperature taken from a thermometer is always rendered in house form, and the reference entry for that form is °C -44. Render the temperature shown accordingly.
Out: °C 35
